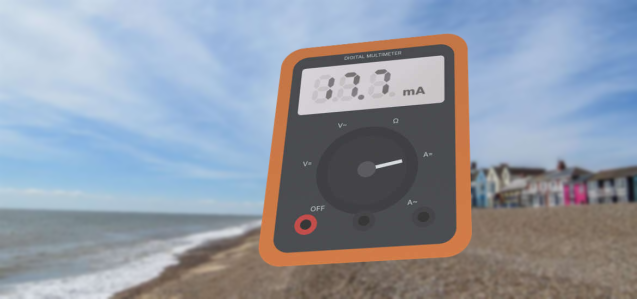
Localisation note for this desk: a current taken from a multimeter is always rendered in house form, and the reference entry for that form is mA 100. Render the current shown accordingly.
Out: mA 17.7
